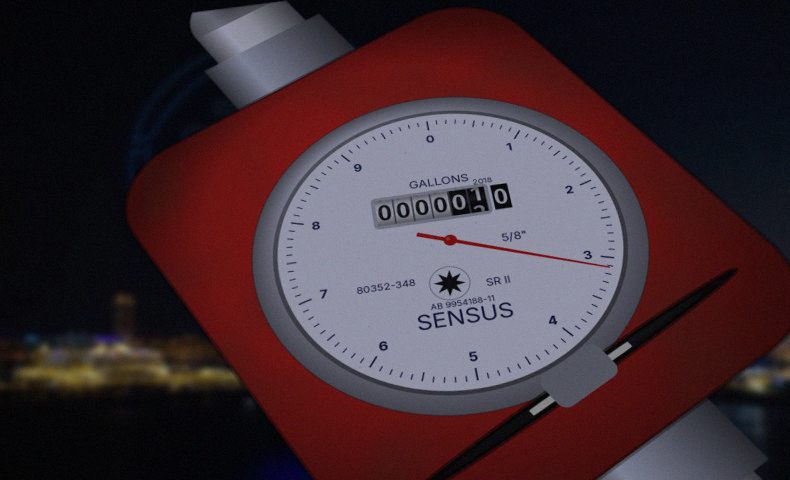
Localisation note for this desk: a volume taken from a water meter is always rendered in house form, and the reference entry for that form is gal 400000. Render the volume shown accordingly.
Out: gal 13.1
